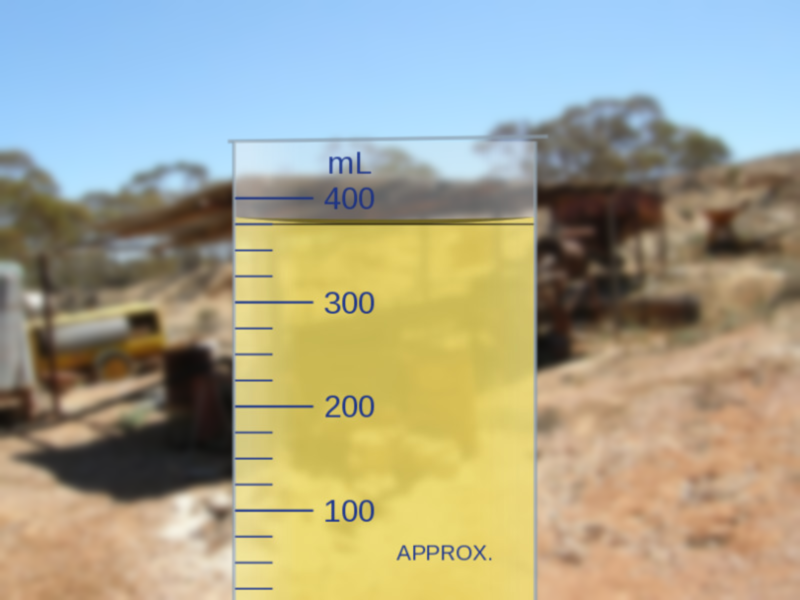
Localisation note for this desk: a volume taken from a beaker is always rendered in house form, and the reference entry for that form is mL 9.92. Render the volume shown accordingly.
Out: mL 375
